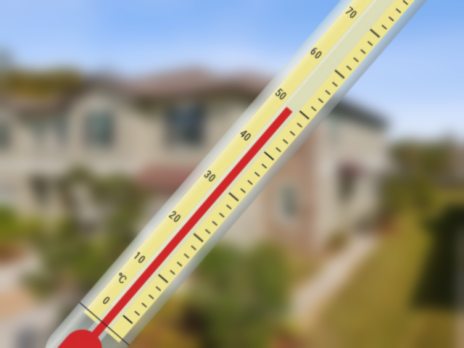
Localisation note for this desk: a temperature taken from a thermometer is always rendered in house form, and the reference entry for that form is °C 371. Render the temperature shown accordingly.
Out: °C 49
